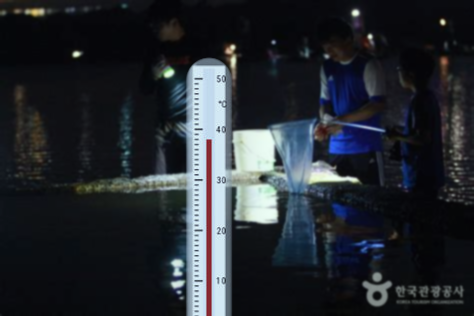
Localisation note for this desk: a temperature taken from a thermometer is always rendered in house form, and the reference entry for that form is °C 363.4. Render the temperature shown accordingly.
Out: °C 38
